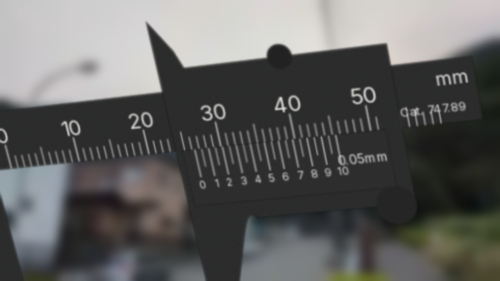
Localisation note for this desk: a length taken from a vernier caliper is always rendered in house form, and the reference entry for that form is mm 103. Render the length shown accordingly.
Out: mm 26.4
